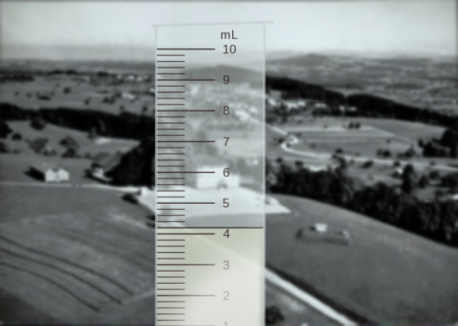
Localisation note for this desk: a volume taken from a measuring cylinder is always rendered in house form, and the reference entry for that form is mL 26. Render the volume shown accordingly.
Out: mL 4.2
